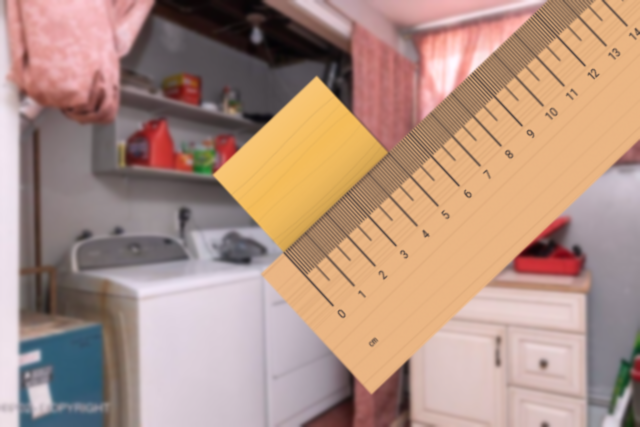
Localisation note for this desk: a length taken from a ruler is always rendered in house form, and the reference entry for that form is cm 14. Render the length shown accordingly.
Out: cm 5
